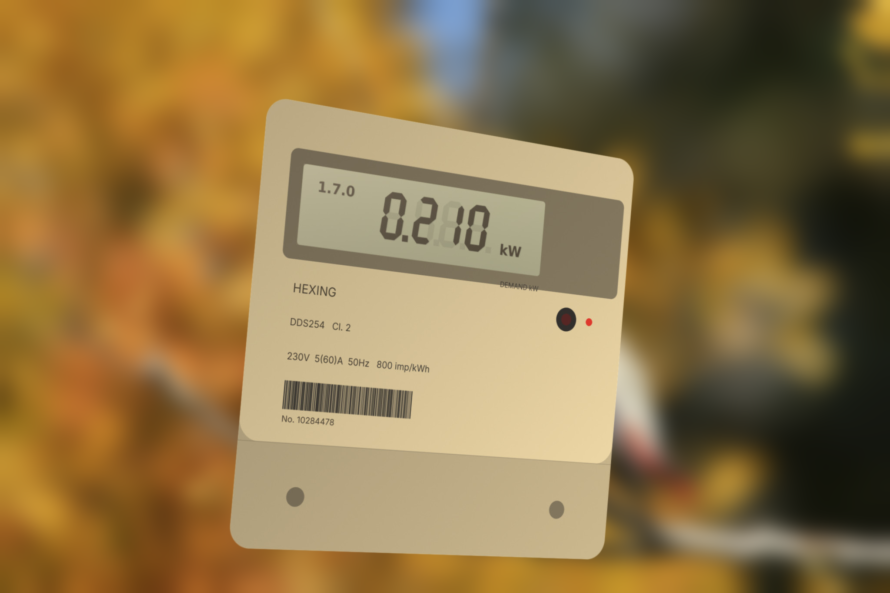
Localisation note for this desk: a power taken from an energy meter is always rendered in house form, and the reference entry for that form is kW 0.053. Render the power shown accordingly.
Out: kW 0.210
